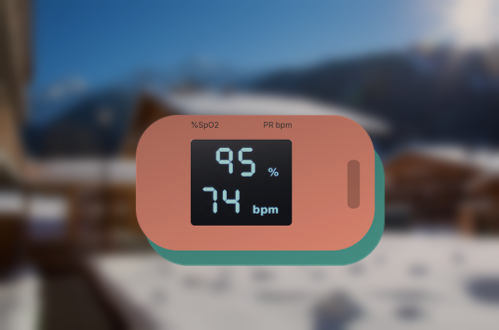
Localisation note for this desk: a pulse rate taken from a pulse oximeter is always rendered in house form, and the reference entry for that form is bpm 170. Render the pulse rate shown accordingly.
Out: bpm 74
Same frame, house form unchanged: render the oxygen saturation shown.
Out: % 95
